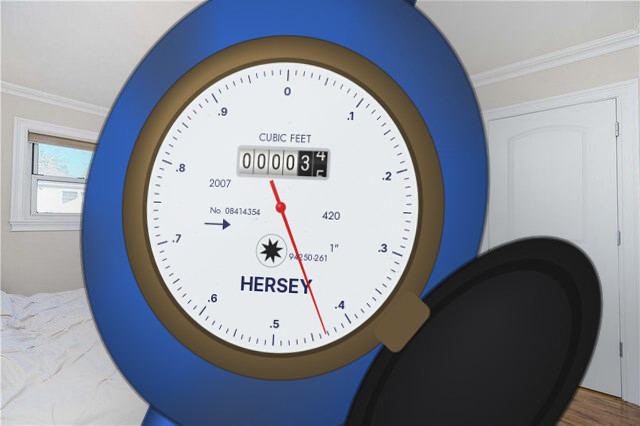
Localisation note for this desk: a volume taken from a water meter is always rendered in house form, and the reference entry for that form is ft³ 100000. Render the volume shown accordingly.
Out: ft³ 34.43
